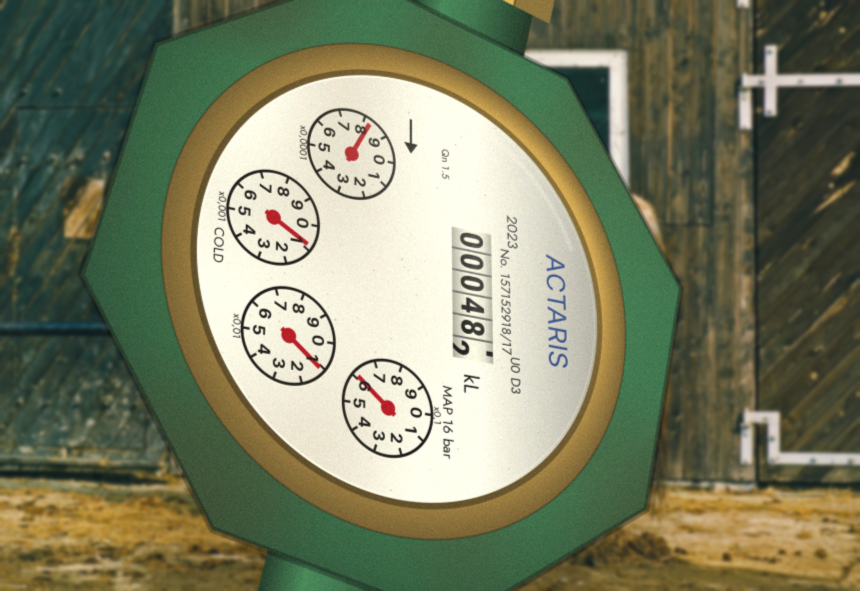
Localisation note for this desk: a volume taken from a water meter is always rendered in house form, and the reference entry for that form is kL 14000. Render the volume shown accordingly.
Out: kL 481.6108
